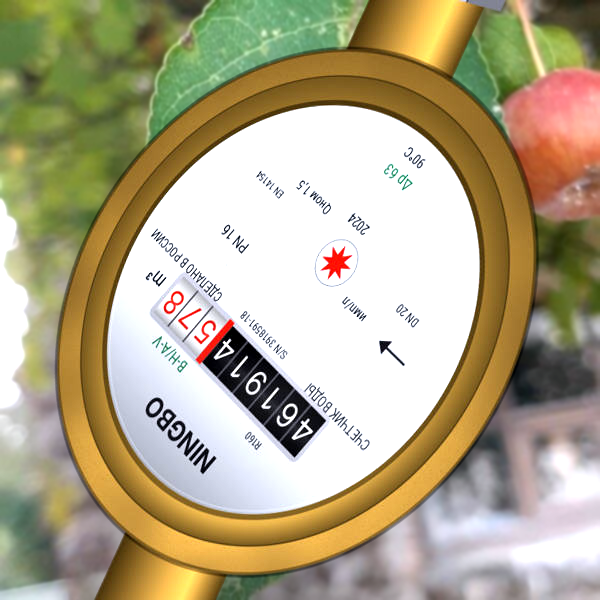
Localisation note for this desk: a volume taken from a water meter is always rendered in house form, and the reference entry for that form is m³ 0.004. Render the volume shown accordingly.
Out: m³ 461914.578
